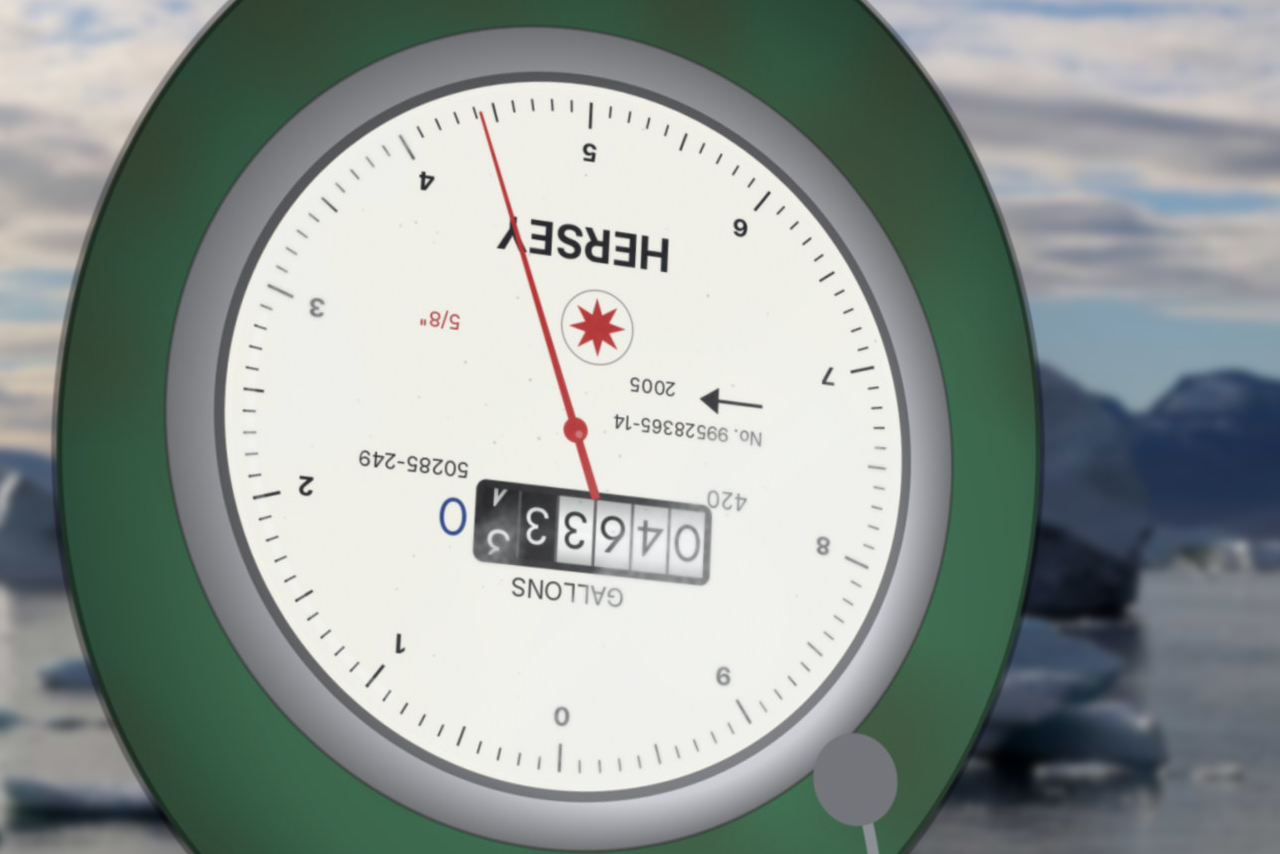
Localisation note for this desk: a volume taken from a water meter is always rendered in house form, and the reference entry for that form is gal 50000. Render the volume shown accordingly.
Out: gal 463334.4
